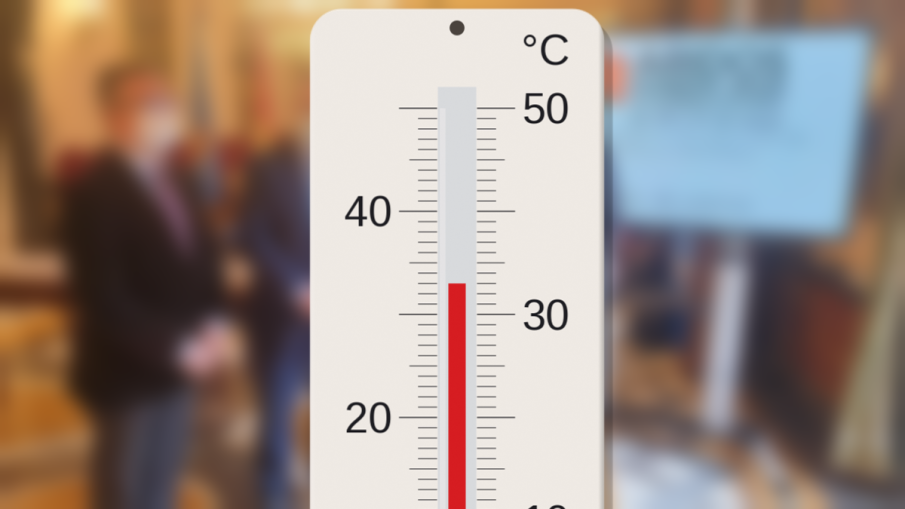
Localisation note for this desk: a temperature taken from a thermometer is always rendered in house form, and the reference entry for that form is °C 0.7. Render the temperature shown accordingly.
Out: °C 33
